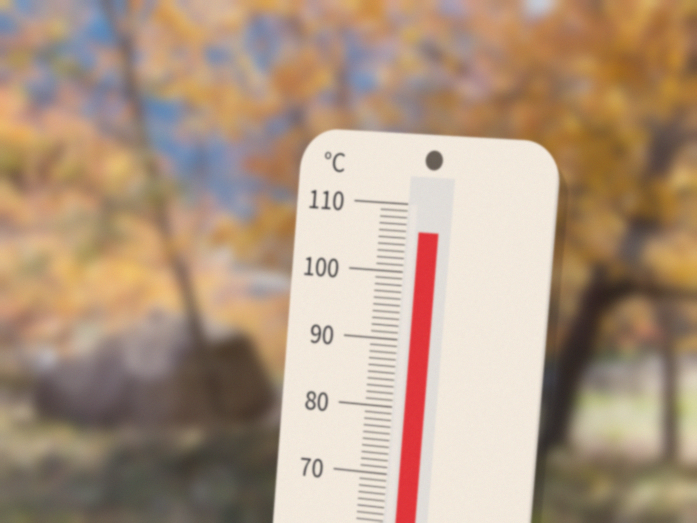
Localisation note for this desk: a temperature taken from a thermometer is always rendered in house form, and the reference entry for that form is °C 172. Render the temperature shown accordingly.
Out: °C 106
